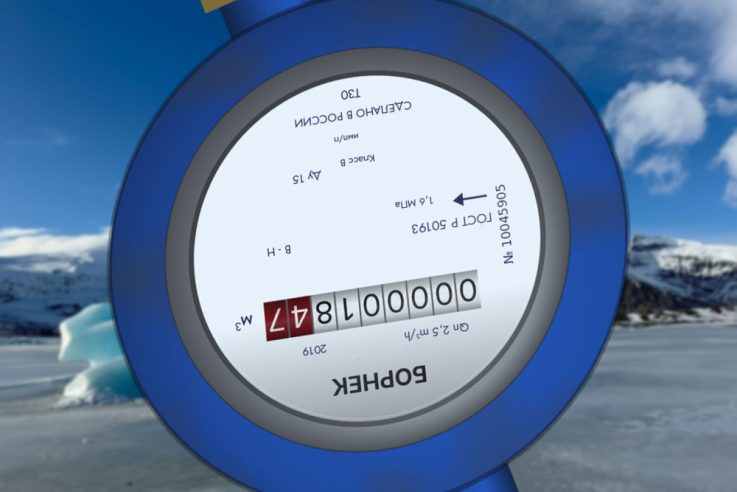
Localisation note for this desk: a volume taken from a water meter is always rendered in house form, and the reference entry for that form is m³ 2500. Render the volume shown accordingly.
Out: m³ 18.47
